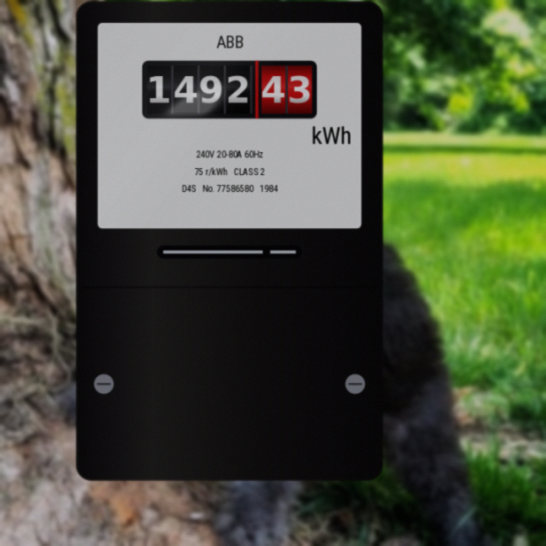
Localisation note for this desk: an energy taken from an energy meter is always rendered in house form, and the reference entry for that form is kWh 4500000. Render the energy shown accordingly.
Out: kWh 1492.43
